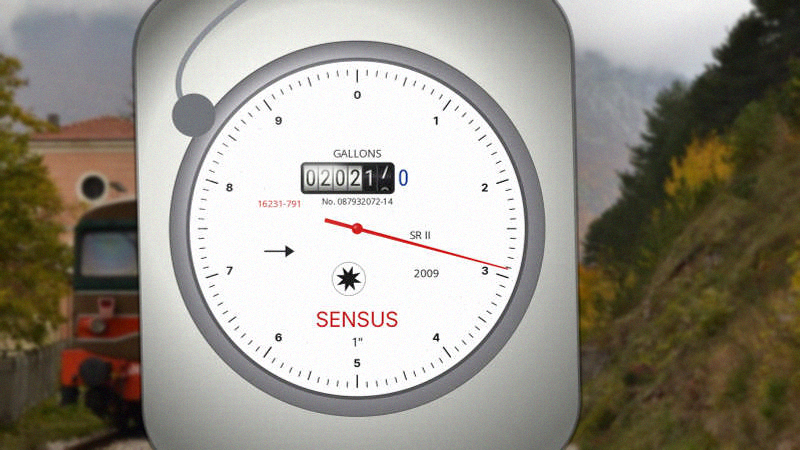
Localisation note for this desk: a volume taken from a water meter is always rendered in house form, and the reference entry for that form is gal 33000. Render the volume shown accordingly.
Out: gal 202172.9
